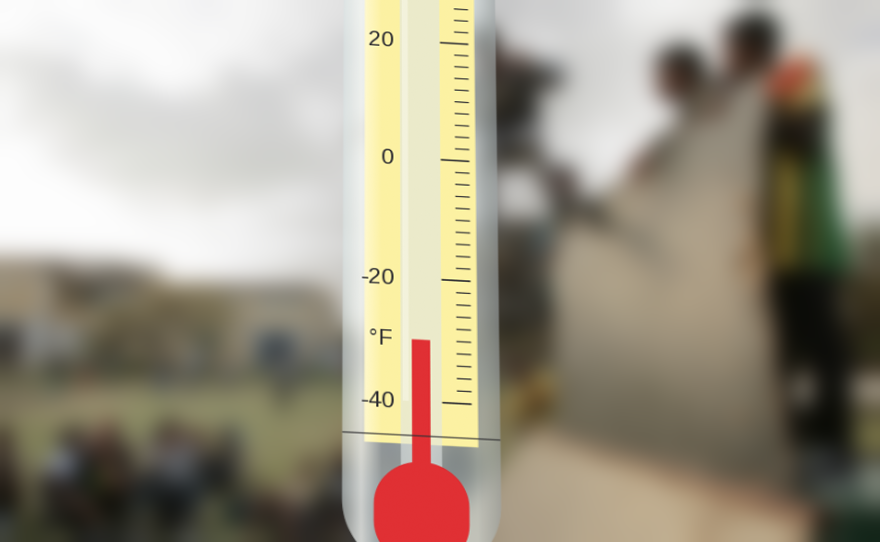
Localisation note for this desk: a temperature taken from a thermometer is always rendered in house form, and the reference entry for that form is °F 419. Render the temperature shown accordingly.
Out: °F -30
